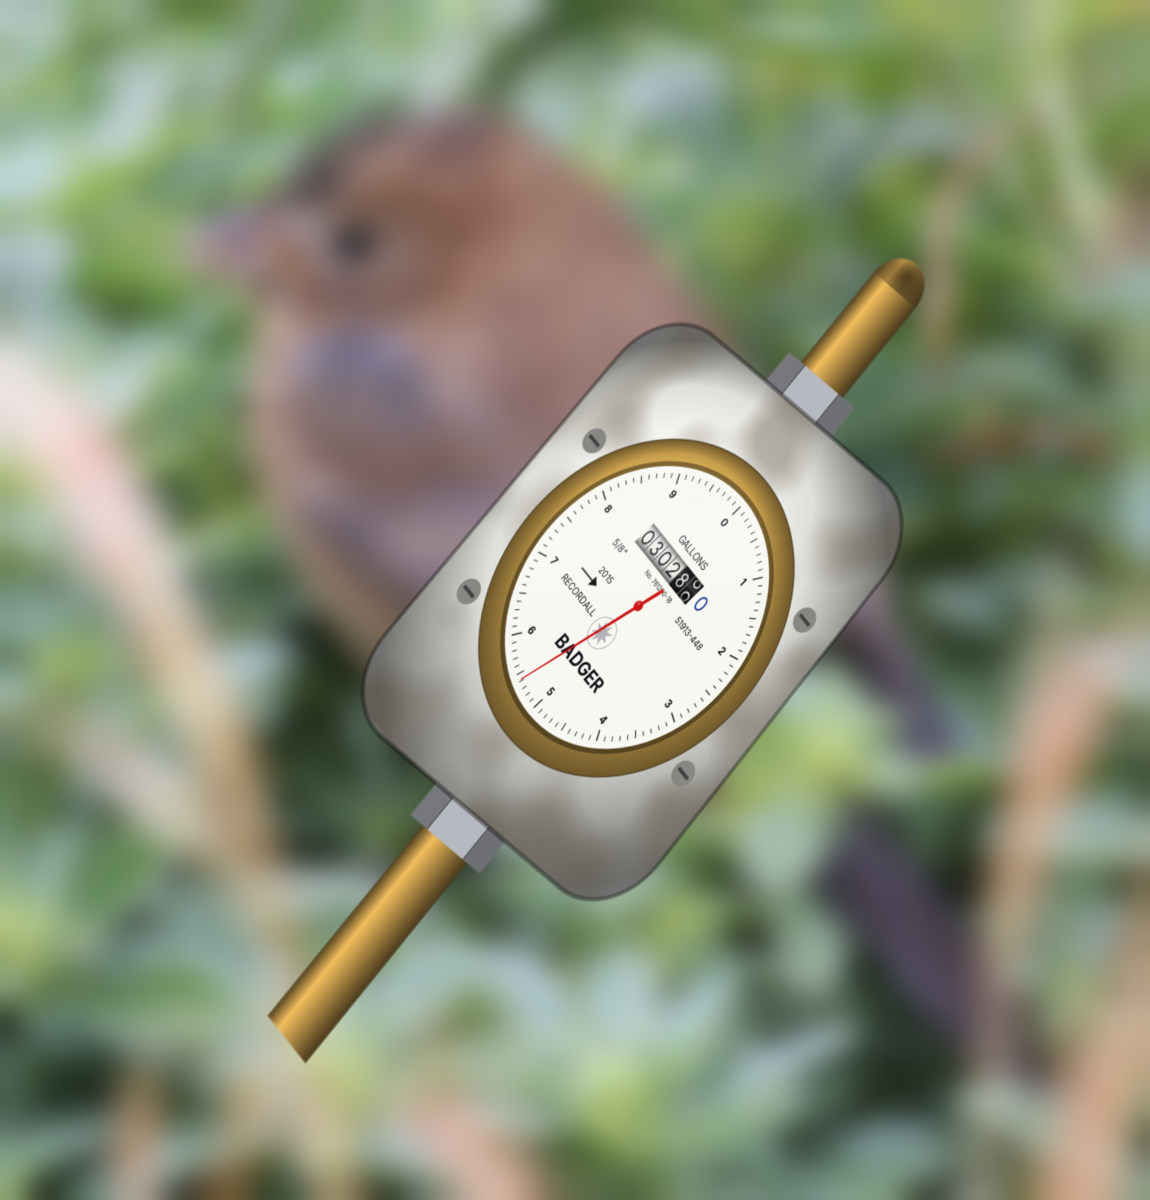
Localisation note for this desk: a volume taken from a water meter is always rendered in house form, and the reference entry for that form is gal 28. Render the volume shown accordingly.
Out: gal 302885.4
